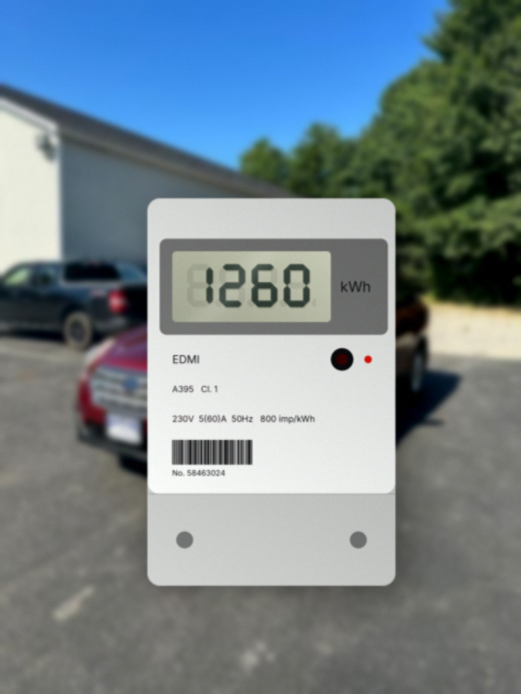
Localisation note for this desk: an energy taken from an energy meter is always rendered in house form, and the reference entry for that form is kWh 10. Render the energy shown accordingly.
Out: kWh 1260
